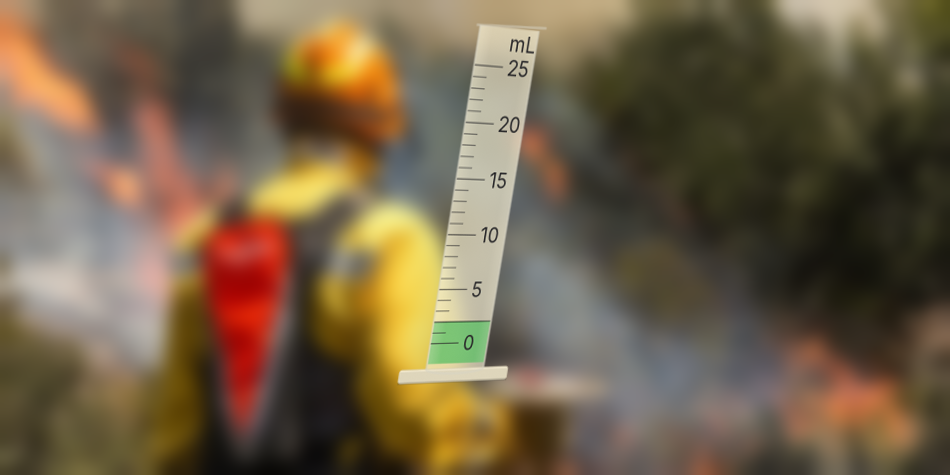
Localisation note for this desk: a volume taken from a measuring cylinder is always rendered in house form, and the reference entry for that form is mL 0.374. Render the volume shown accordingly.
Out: mL 2
